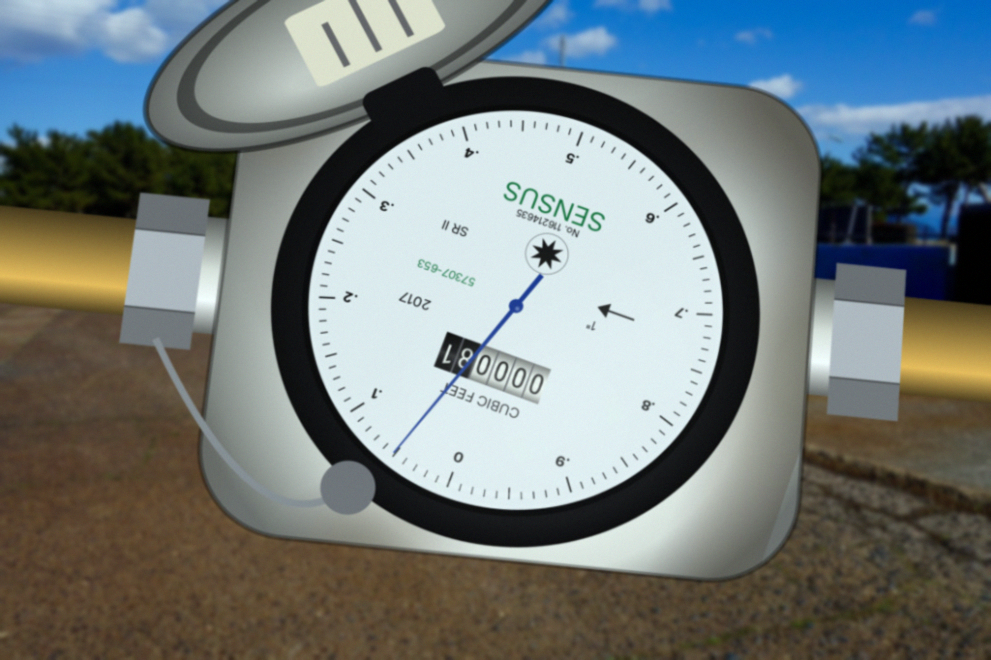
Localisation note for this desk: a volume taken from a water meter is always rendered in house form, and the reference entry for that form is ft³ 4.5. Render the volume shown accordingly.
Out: ft³ 81.05
